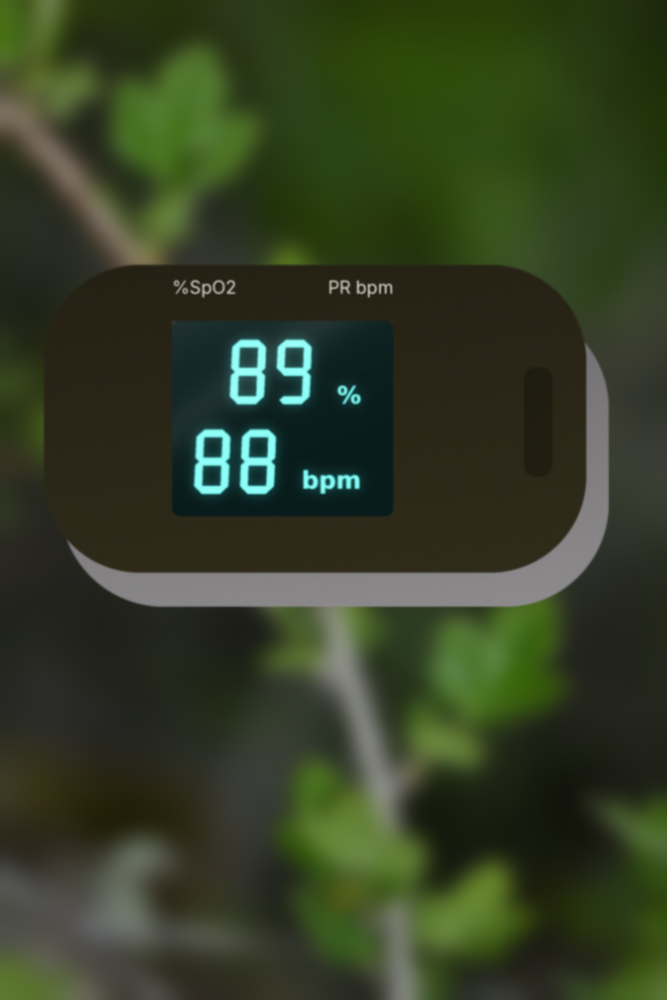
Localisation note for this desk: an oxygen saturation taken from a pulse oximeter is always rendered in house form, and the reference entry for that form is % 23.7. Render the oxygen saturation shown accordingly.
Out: % 89
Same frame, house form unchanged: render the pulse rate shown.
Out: bpm 88
